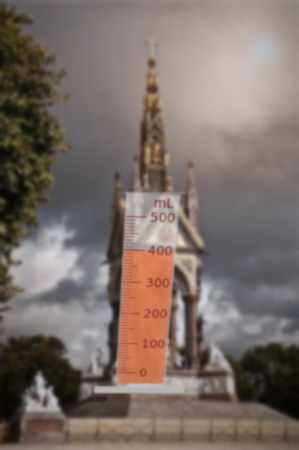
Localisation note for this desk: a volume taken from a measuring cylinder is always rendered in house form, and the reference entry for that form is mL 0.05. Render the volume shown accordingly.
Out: mL 400
